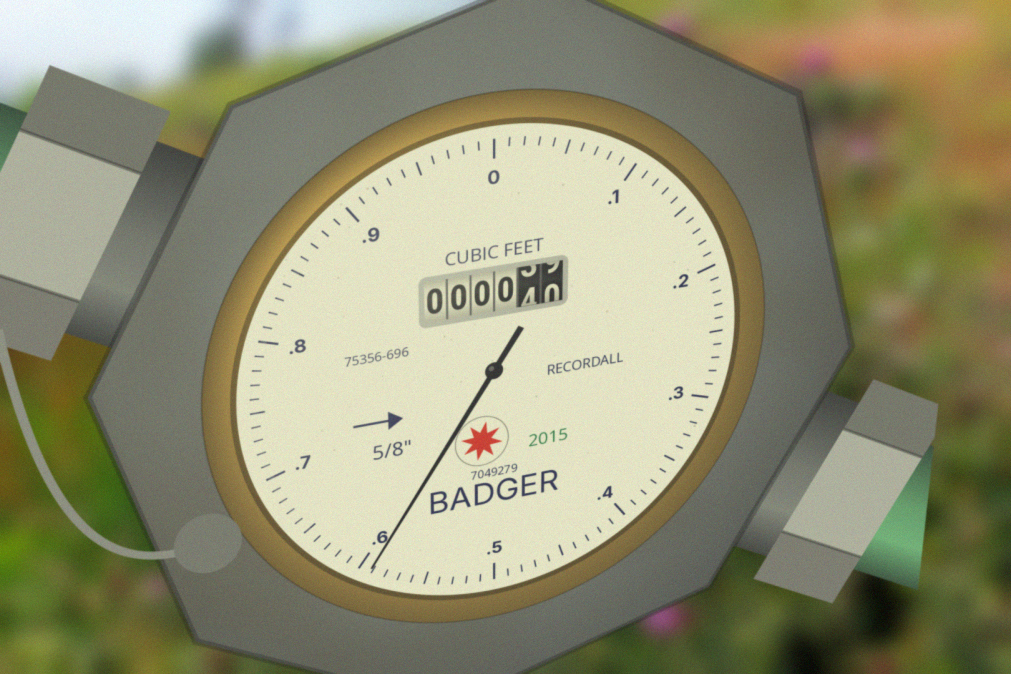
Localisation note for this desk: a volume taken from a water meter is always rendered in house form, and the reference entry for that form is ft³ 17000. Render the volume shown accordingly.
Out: ft³ 39.59
